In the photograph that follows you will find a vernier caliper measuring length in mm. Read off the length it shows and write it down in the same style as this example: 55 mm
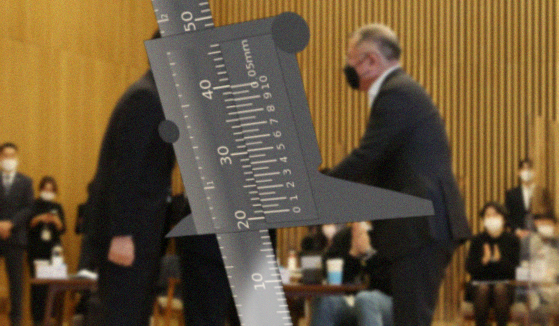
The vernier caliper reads 20.8 mm
